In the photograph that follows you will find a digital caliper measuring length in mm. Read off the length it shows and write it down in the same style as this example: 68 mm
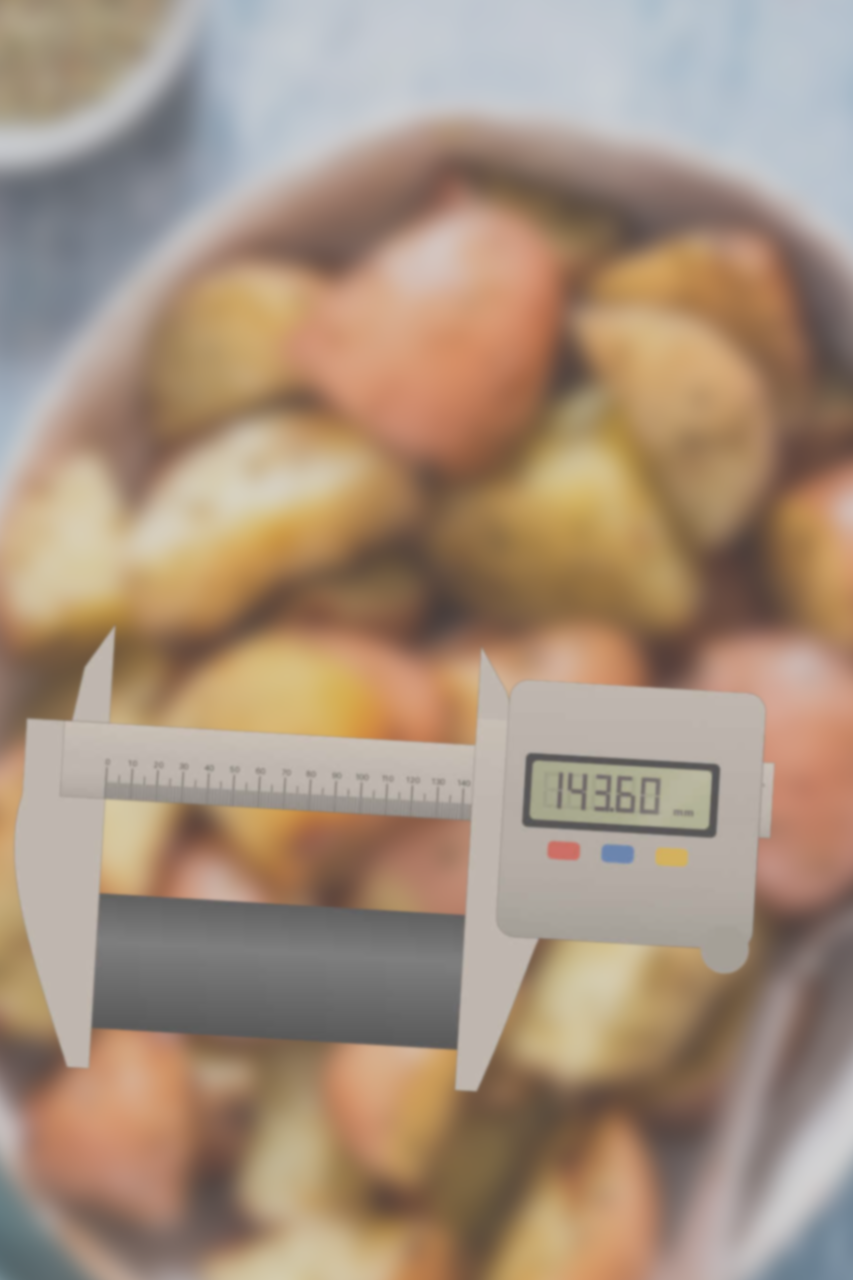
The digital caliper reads 143.60 mm
